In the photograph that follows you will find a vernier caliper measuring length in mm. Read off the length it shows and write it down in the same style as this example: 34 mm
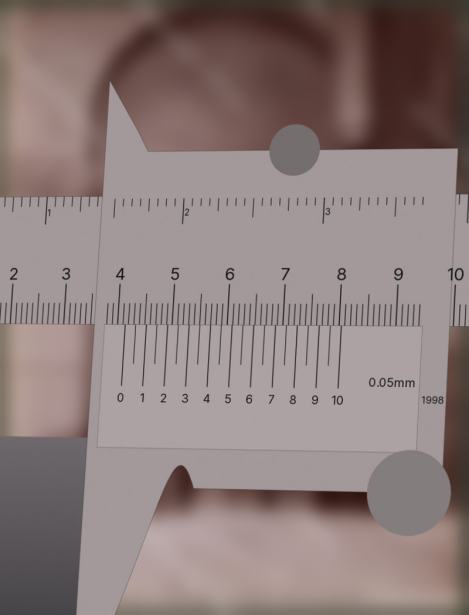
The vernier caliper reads 41.4 mm
